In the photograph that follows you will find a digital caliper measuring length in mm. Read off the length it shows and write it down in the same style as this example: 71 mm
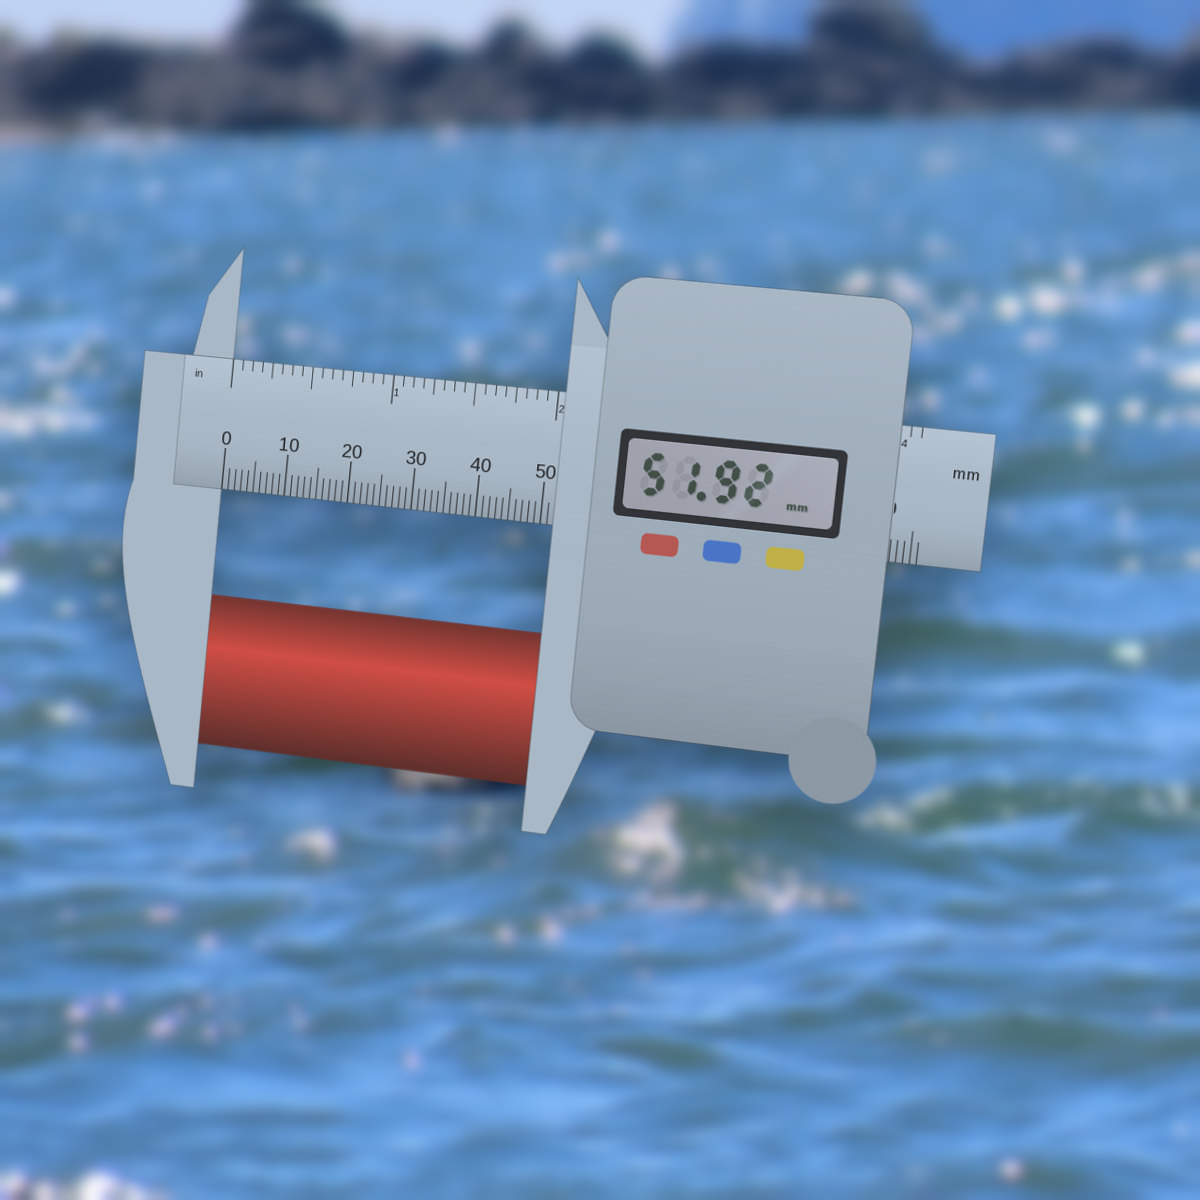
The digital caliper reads 51.92 mm
